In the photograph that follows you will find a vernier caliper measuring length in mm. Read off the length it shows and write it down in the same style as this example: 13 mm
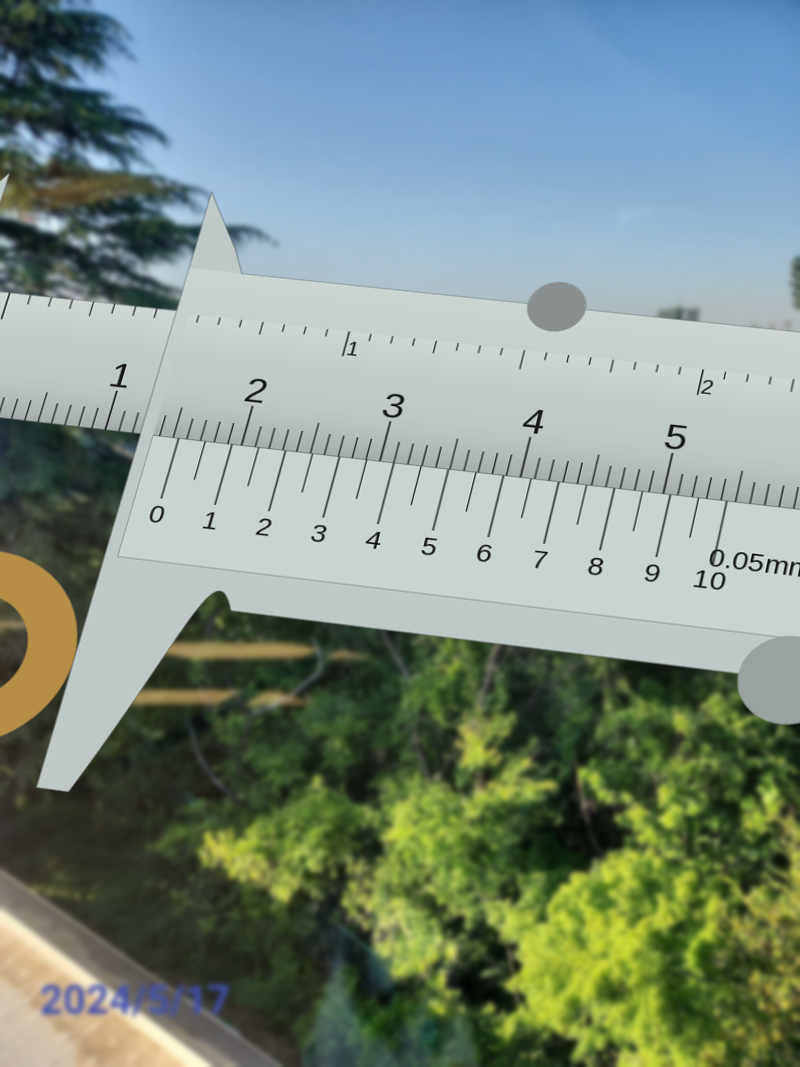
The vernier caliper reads 15.4 mm
